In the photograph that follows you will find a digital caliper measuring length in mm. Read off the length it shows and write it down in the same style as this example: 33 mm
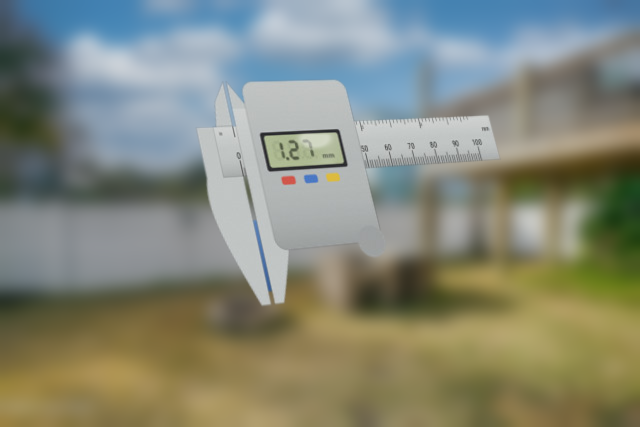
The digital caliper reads 1.27 mm
